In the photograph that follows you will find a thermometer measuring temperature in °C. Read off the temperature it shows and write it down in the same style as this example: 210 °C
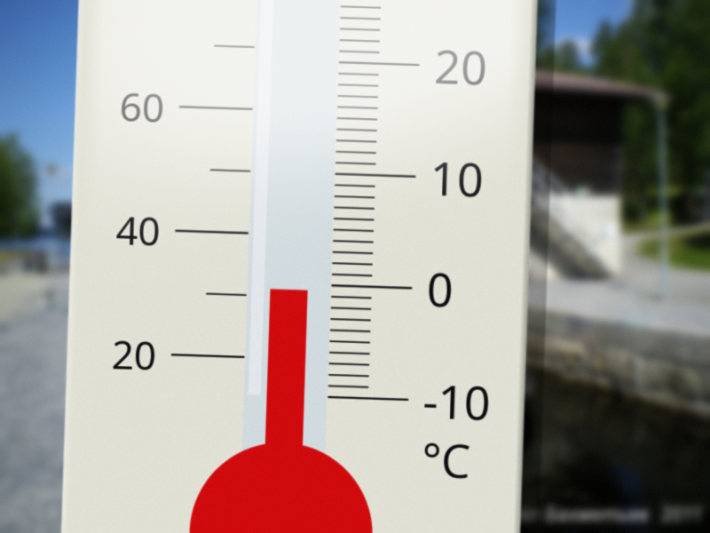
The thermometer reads -0.5 °C
